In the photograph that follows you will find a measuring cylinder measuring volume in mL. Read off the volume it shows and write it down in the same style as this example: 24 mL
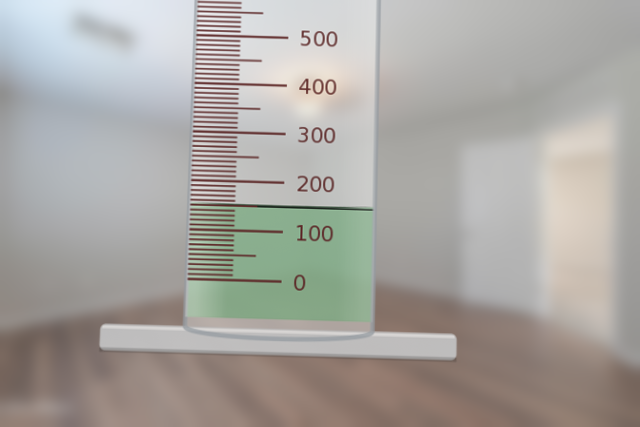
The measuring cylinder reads 150 mL
